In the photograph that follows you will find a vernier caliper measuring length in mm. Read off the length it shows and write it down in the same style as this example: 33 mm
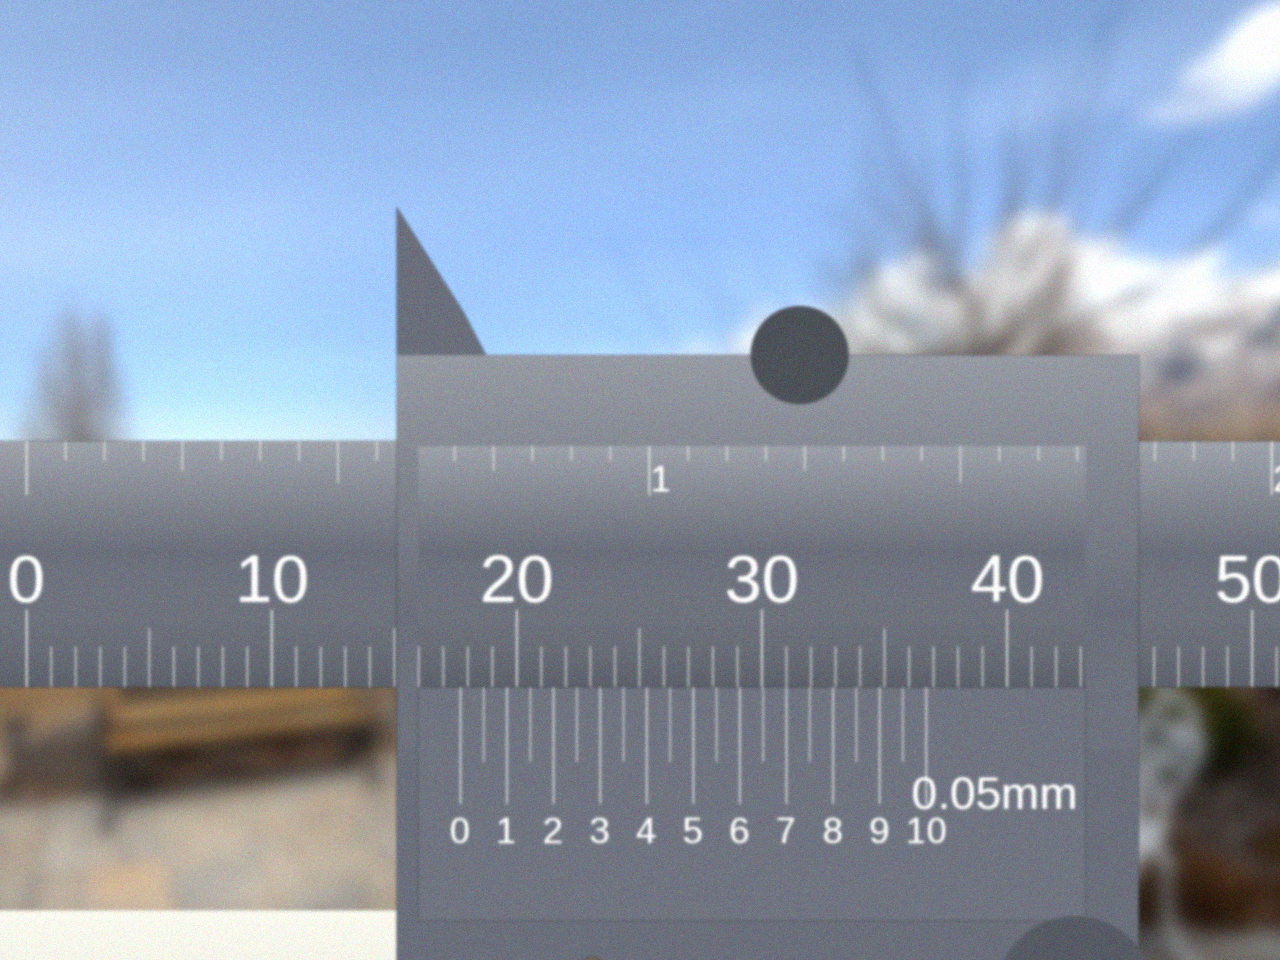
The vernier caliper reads 17.7 mm
